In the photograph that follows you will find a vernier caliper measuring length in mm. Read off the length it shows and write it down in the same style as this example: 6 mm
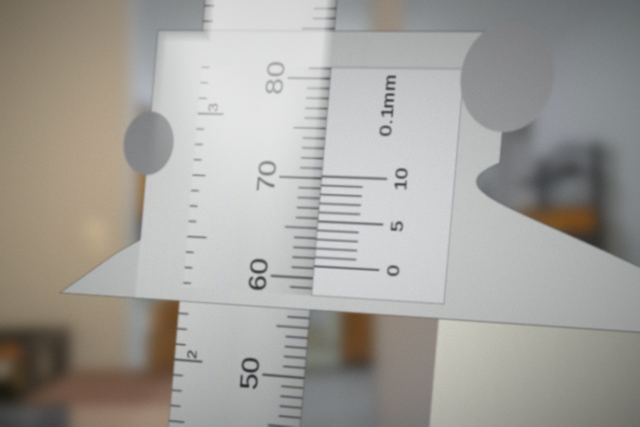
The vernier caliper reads 61.2 mm
